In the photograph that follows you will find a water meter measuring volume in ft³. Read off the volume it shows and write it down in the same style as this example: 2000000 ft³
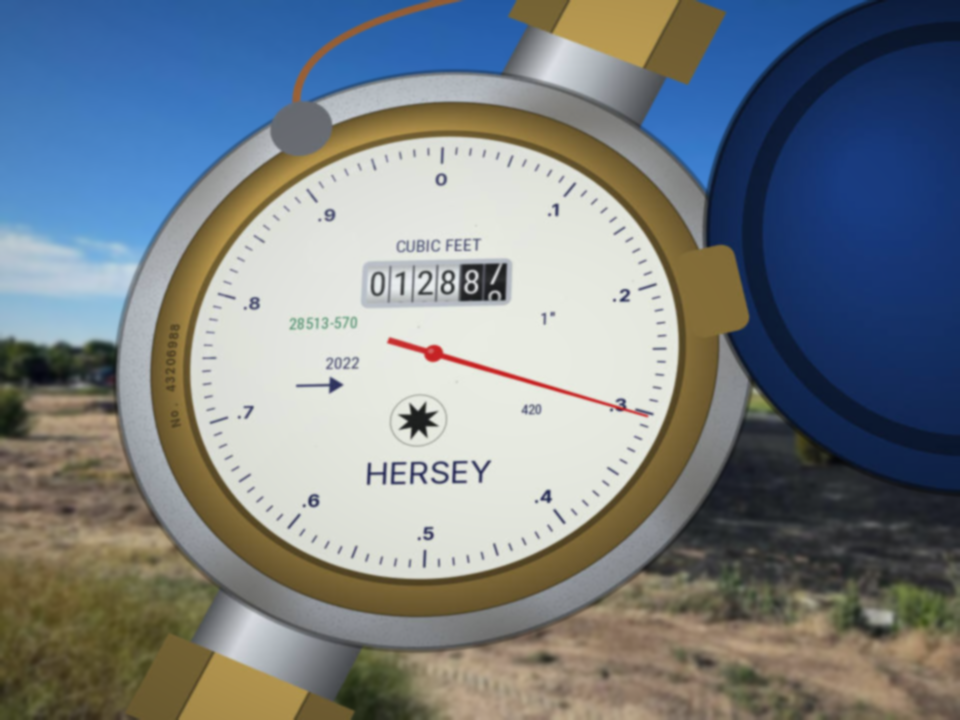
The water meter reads 12887.30 ft³
